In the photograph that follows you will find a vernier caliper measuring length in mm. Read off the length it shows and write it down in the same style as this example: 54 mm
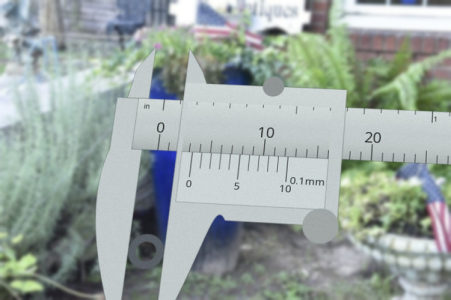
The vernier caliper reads 3.3 mm
